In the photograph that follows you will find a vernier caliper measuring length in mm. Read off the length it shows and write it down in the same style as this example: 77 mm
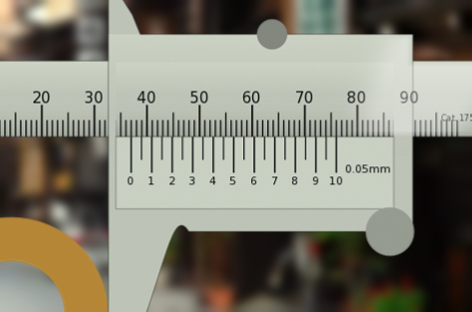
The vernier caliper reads 37.0 mm
